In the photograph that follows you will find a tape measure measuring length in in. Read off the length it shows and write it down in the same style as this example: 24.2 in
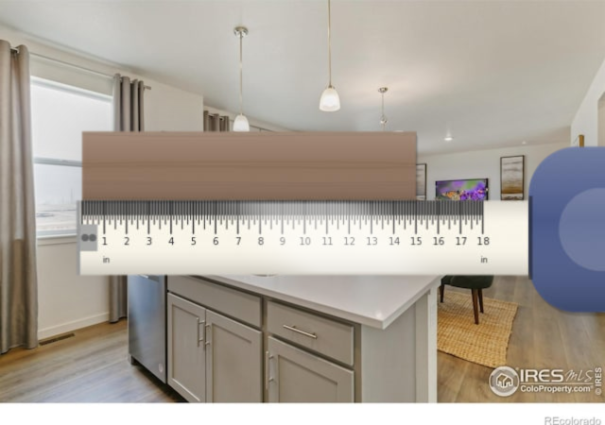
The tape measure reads 15 in
